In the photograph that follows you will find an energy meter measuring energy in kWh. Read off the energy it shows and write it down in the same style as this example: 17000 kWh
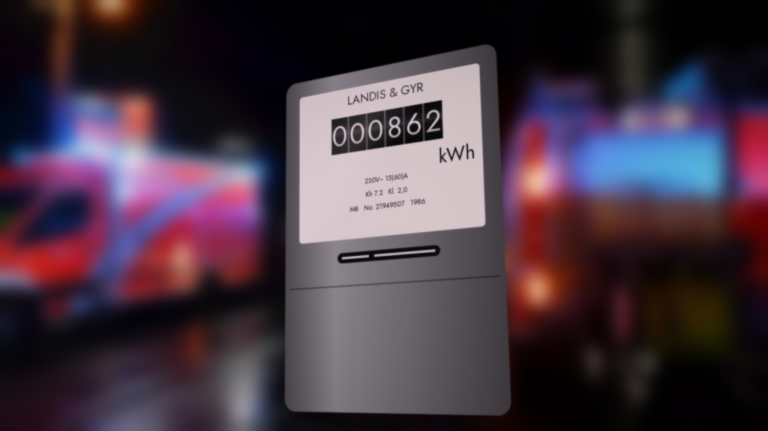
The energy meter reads 862 kWh
